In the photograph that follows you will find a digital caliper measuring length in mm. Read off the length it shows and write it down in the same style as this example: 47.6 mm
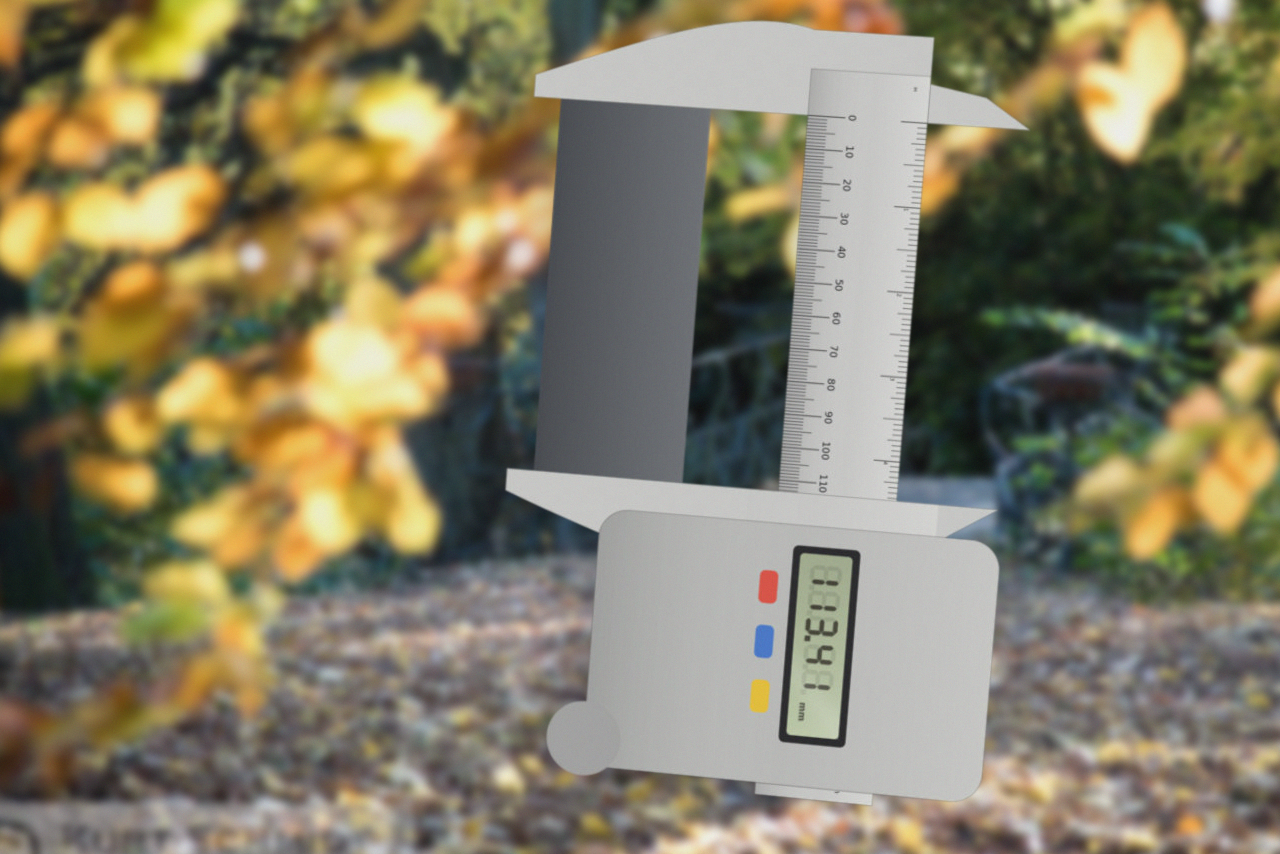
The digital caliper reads 113.41 mm
